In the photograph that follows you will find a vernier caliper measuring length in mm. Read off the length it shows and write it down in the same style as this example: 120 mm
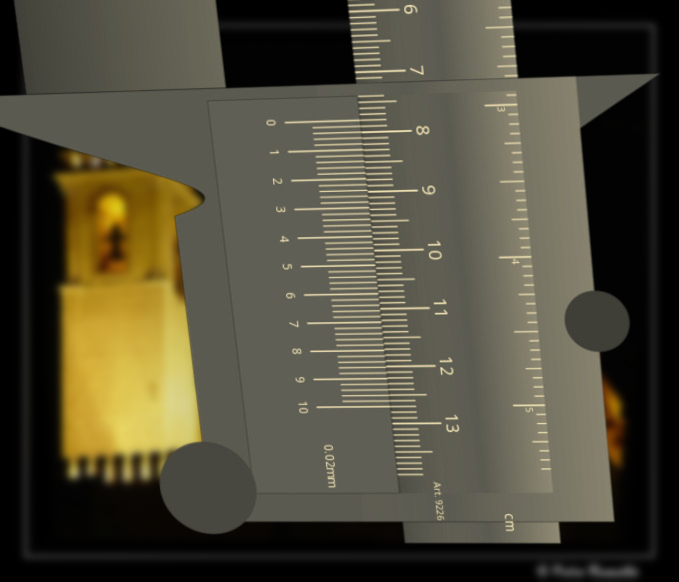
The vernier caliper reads 78.0 mm
